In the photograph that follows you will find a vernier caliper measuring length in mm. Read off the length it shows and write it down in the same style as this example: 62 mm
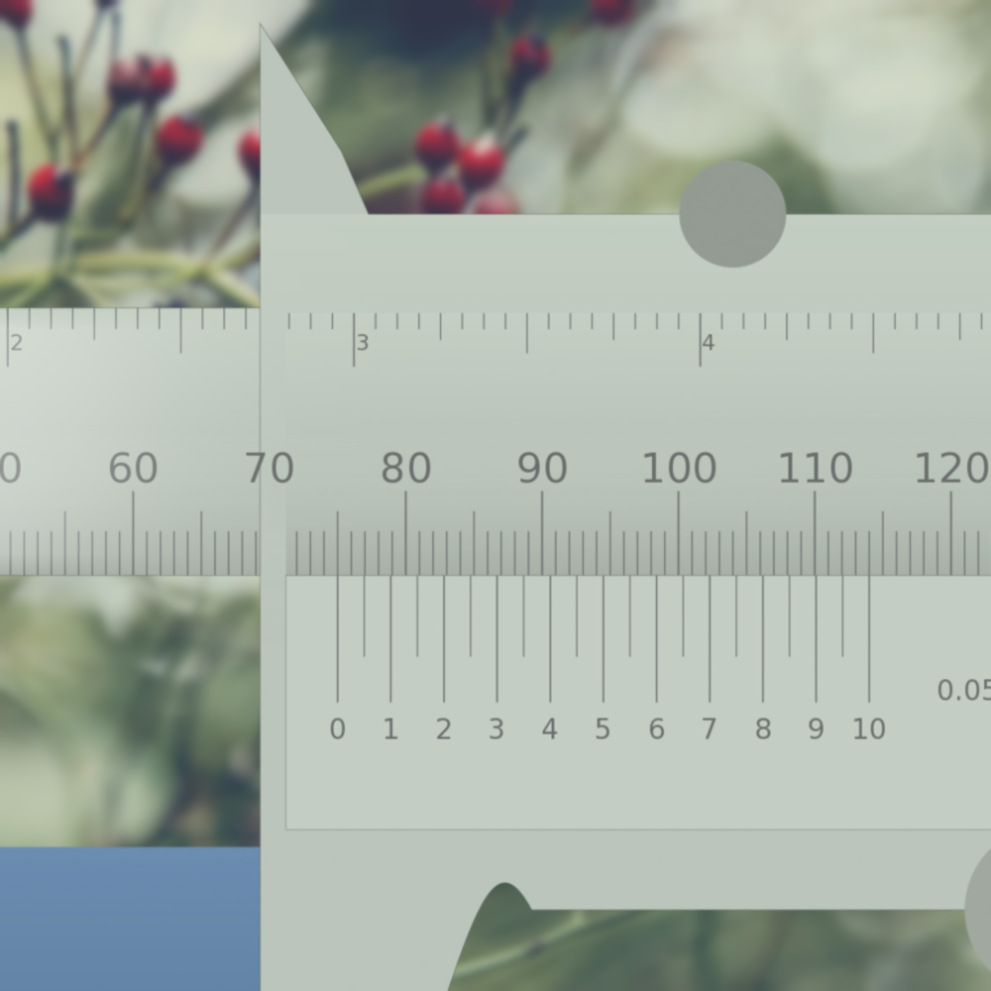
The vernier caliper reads 75.0 mm
